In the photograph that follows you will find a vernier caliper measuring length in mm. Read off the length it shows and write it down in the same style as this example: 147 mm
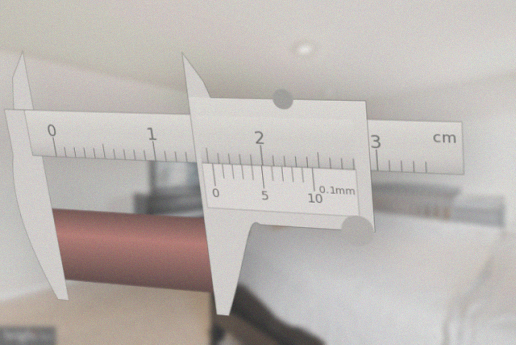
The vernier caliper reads 15.4 mm
